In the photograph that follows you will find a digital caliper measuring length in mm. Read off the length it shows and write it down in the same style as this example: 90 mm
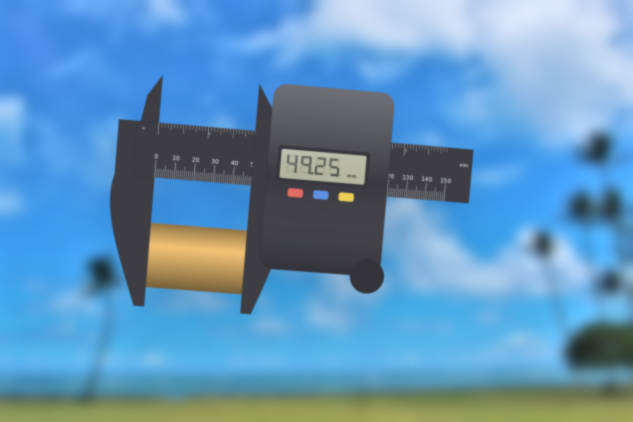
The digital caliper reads 49.25 mm
